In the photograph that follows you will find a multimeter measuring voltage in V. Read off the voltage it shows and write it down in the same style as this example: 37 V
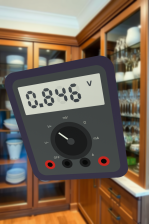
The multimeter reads 0.846 V
